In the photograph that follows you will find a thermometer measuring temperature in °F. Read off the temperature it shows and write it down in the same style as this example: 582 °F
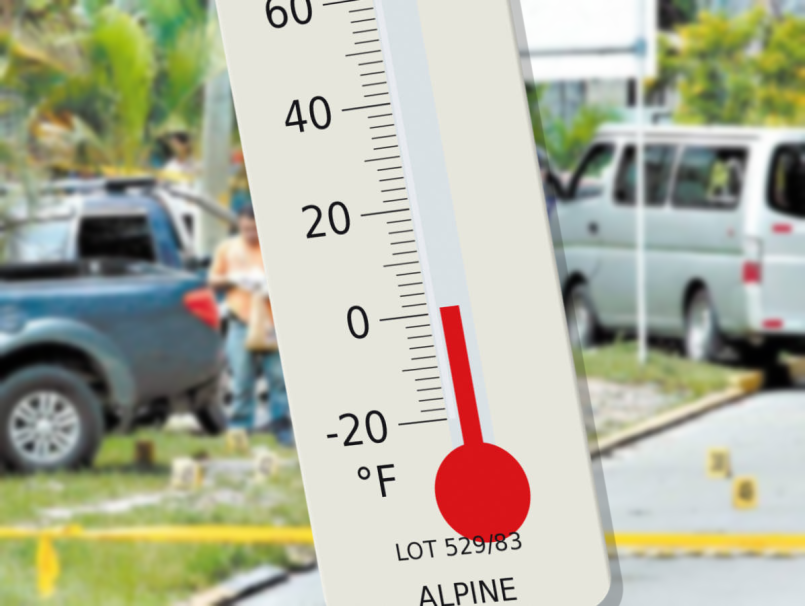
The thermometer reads 1 °F
